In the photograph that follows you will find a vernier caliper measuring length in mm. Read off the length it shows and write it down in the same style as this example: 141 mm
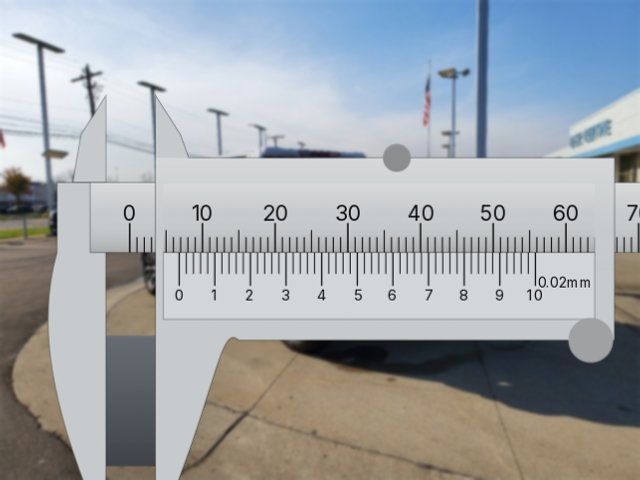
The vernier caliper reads 6.8 mm
